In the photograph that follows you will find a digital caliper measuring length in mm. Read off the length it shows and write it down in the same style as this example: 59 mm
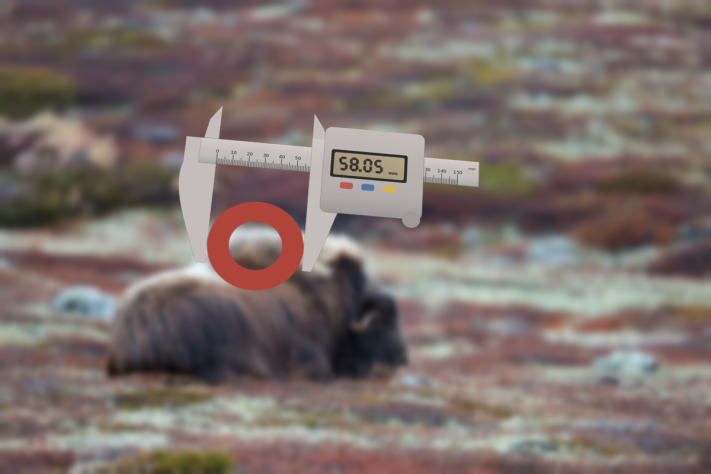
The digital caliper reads 58.05 mm
